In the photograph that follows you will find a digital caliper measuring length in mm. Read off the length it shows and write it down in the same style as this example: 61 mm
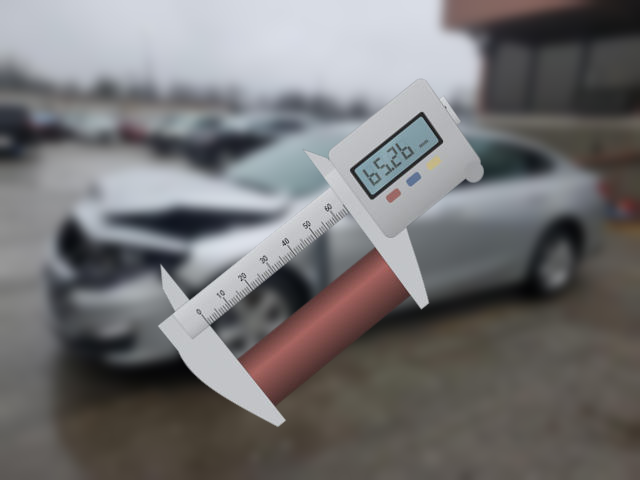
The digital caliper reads 65.26 mm
